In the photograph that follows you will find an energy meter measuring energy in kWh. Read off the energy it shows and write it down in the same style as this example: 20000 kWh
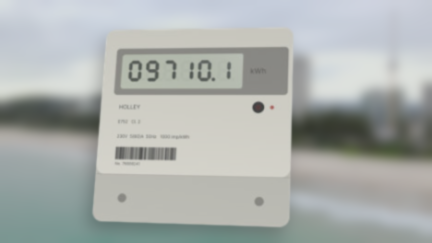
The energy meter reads 9710.1 kWh
